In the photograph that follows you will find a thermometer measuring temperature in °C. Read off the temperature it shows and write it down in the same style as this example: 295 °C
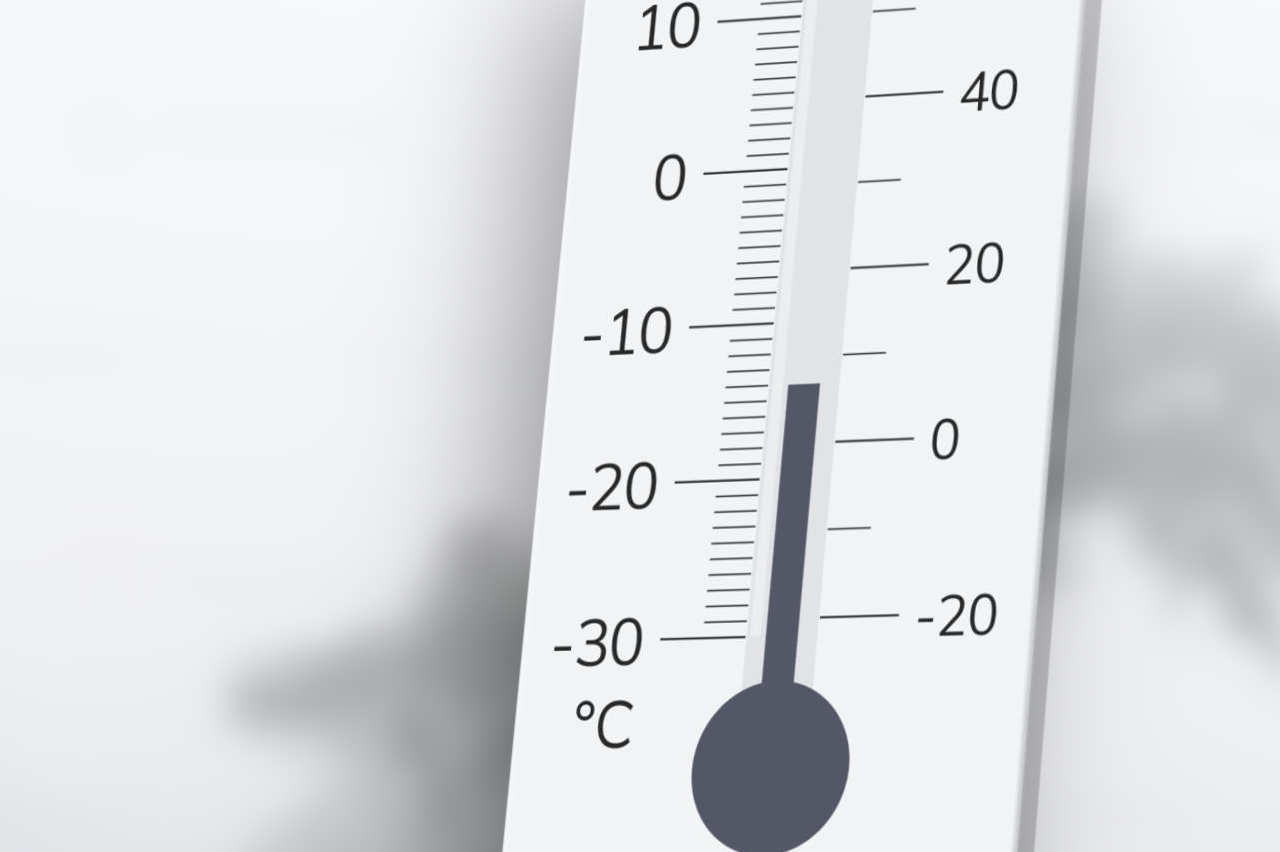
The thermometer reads -14 °C
